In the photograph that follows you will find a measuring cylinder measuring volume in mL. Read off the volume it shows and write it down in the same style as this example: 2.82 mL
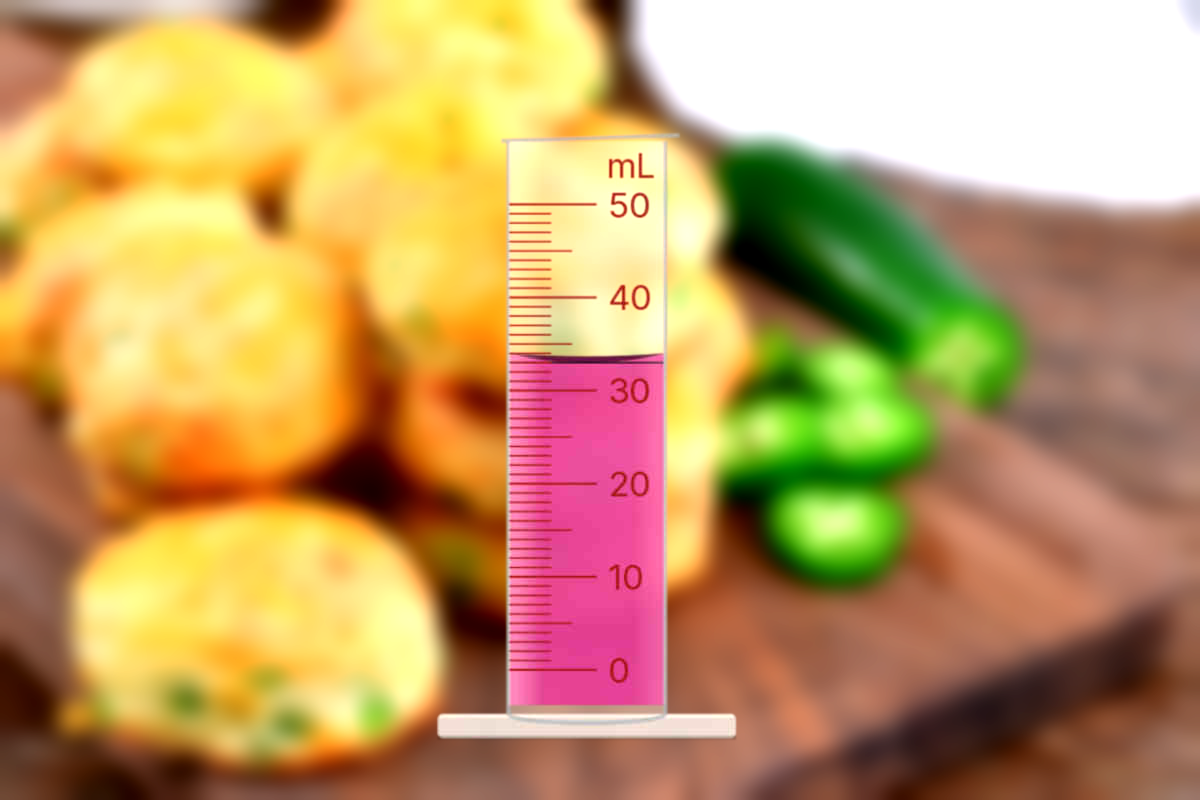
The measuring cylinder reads 33 mL
